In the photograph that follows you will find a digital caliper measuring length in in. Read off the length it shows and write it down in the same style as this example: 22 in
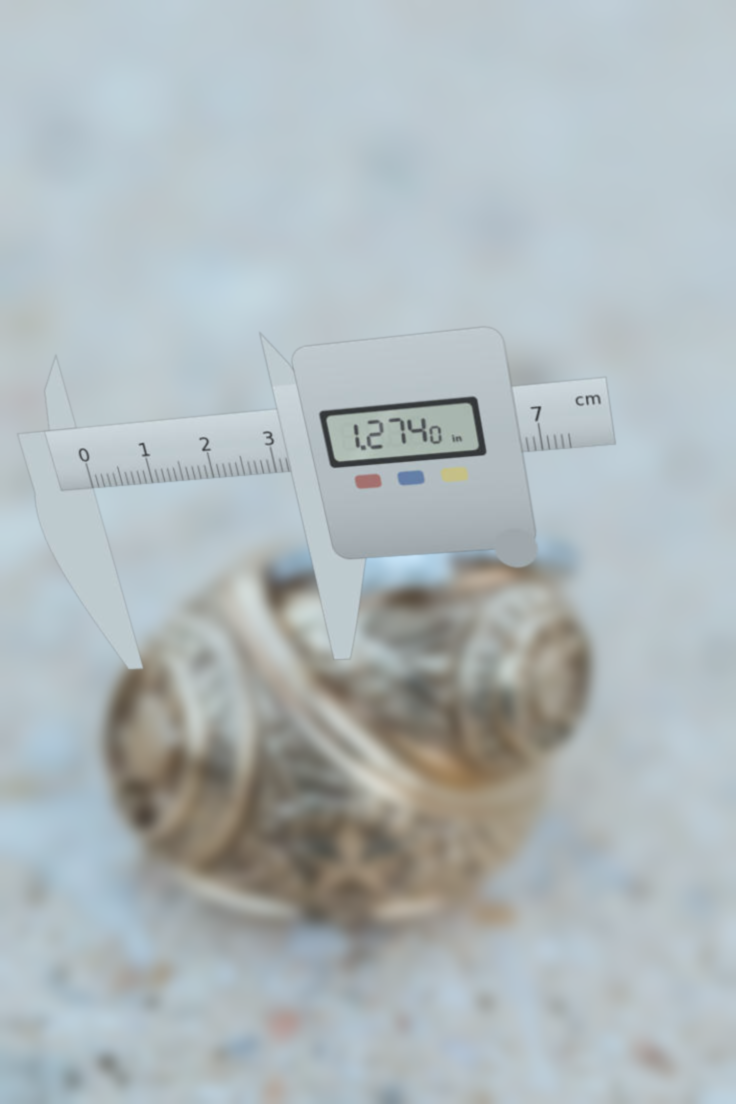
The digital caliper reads 1.2740 in
